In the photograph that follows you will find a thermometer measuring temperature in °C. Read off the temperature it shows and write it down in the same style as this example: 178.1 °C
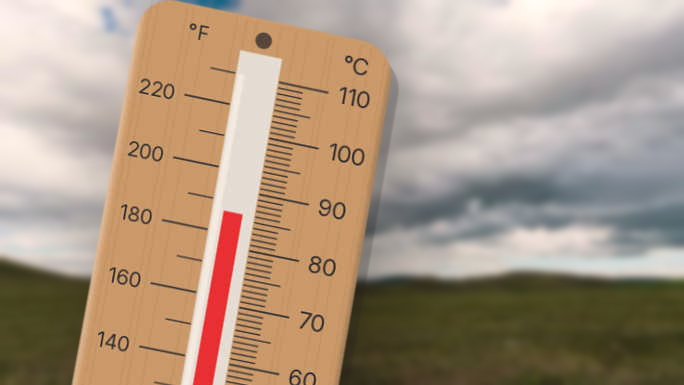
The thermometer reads 86 °C
